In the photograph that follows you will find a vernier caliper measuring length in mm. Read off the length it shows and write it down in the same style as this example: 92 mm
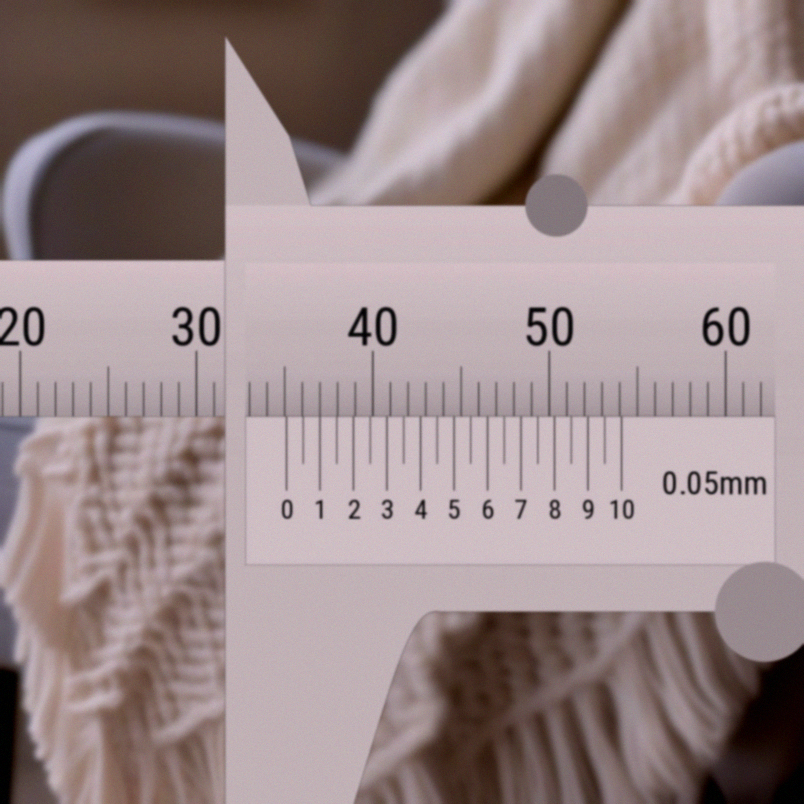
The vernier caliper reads 35.1 mm
